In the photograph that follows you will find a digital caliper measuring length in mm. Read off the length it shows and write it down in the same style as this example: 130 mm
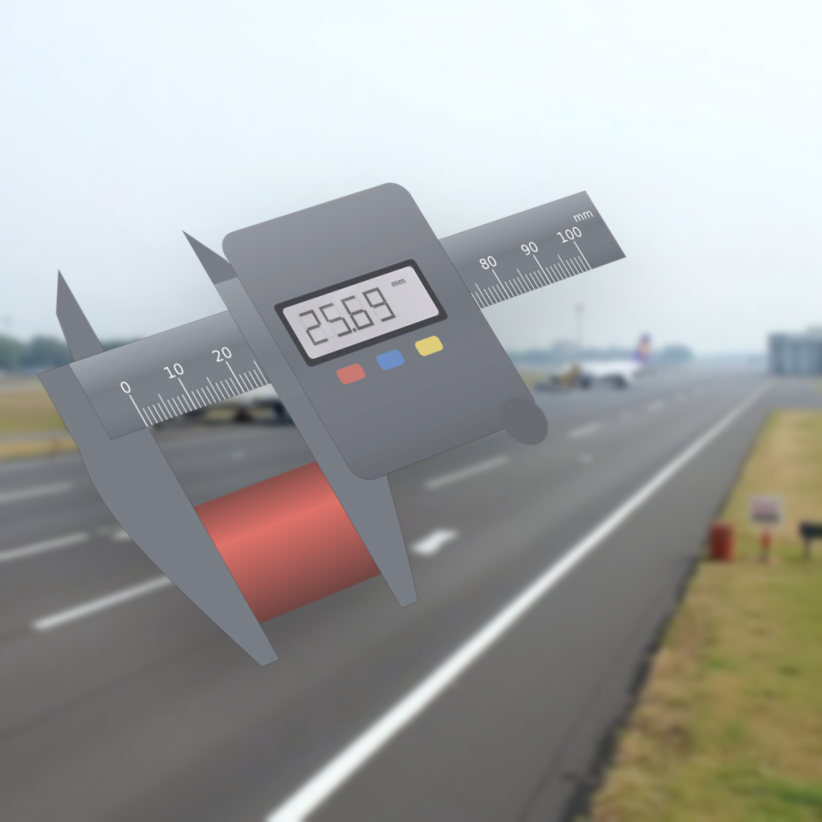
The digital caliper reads 25.69 mm
